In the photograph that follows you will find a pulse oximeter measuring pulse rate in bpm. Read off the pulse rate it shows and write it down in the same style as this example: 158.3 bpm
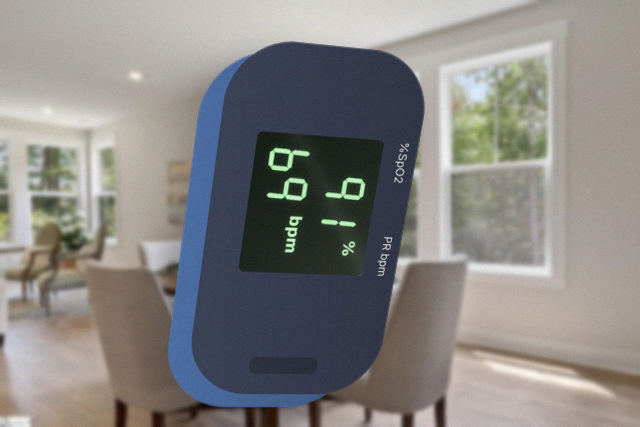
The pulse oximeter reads 69 bpm
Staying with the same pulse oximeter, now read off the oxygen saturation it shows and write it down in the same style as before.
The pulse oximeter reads 91 %
